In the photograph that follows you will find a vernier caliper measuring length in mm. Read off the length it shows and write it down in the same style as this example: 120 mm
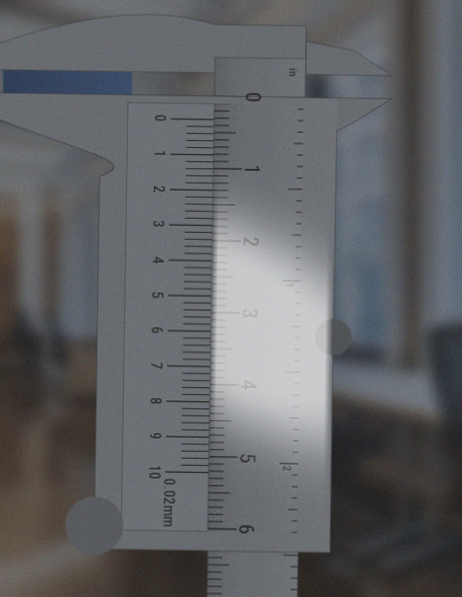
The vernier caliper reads 3.2 mm
